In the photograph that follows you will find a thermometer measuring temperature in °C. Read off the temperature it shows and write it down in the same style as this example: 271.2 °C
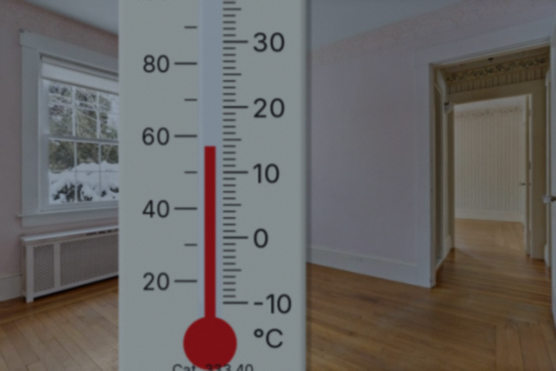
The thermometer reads 14 °C
